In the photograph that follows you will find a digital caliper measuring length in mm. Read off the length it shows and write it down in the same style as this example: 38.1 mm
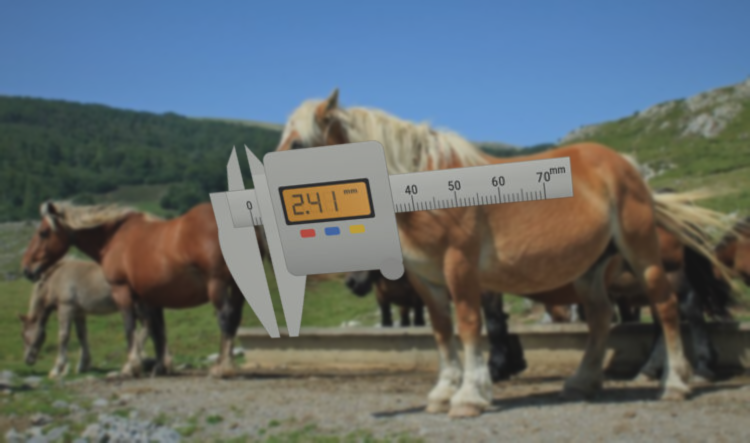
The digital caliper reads 2.41 mm
